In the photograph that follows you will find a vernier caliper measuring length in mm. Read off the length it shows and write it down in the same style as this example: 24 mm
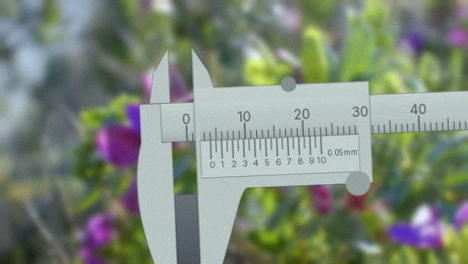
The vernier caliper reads 4.0 mm
